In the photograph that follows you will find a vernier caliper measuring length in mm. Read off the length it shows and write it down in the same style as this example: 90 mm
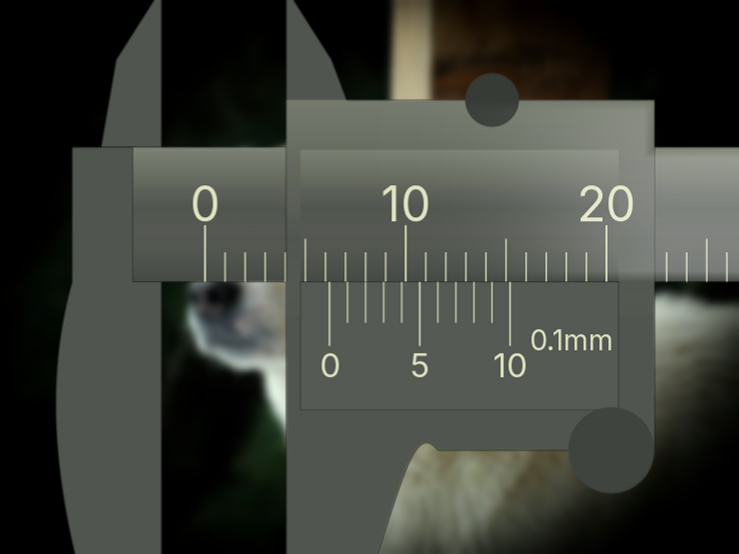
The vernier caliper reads 6.2 mm
